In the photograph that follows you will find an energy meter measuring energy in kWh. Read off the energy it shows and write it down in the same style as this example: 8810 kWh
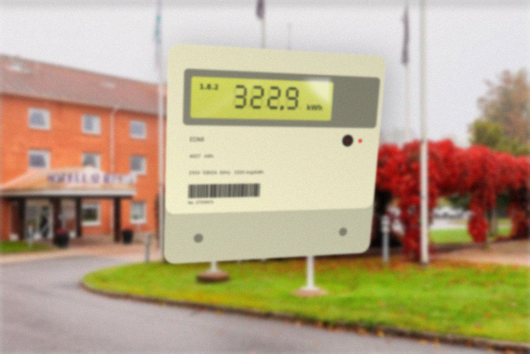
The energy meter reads 322.9 kWh
